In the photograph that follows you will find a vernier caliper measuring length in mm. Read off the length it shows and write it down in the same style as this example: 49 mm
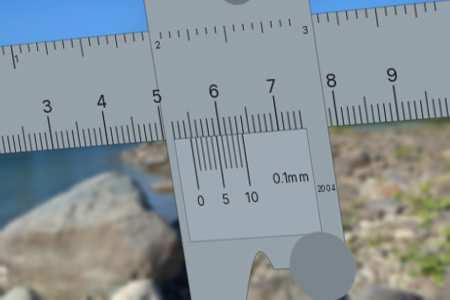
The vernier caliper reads 54.8 mm
